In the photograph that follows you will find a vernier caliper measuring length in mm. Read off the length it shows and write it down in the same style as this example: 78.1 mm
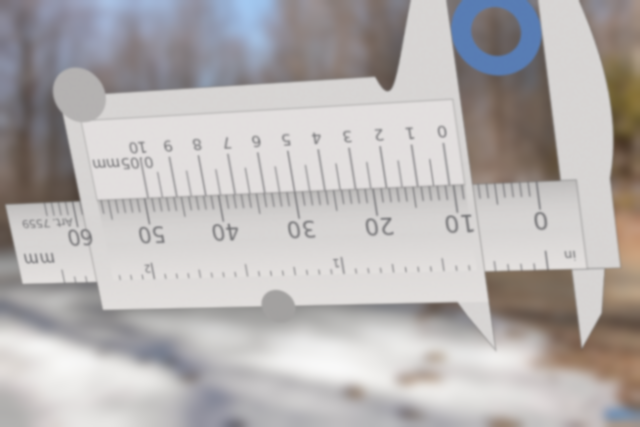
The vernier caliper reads 10.5 mm
